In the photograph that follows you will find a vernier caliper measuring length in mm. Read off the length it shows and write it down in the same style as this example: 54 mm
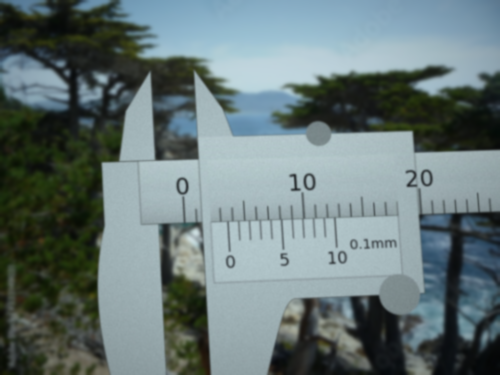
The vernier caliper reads 3.6 mm
